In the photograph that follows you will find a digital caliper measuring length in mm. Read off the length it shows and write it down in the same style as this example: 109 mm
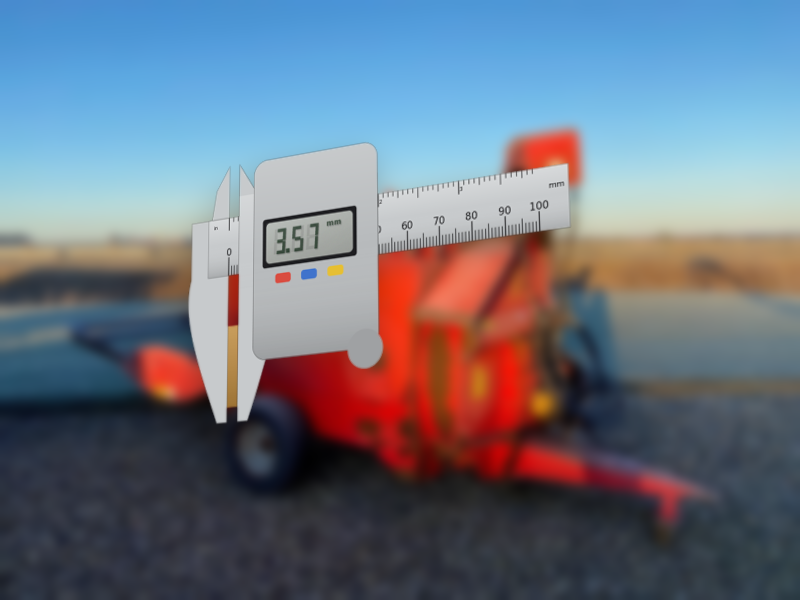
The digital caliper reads 3.57 mm
